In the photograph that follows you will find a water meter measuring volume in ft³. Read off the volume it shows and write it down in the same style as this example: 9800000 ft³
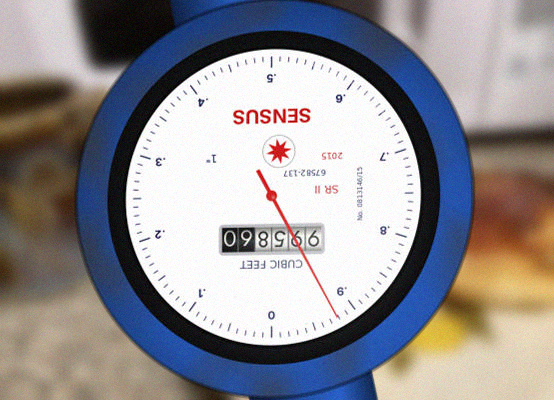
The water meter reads 995859.92 ft³
